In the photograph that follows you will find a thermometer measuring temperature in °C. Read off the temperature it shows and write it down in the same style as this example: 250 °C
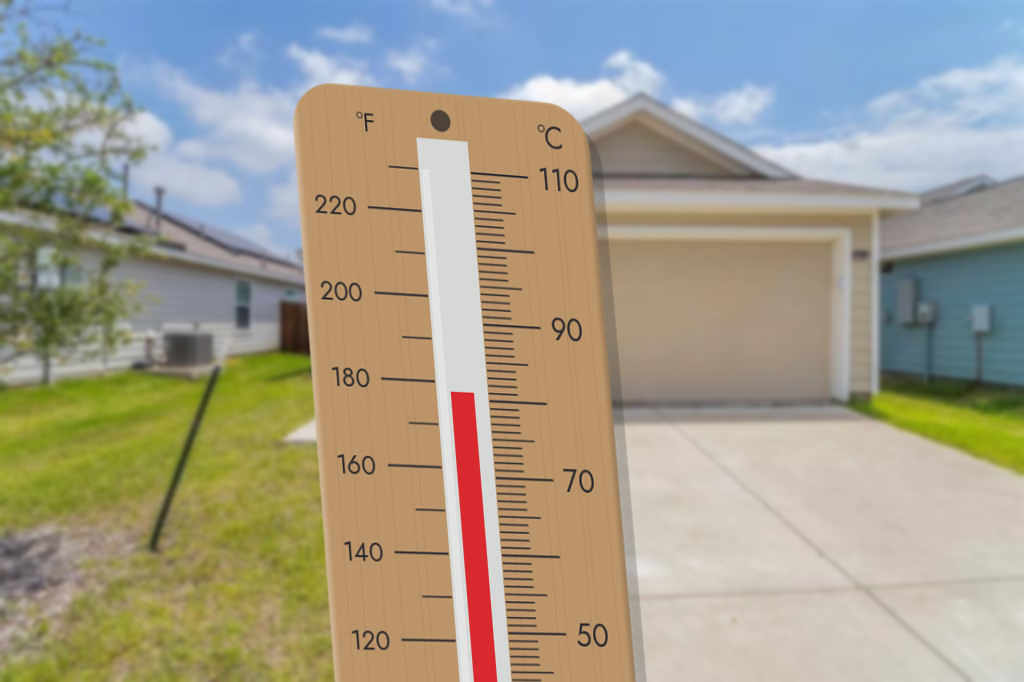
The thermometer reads 81 °C
